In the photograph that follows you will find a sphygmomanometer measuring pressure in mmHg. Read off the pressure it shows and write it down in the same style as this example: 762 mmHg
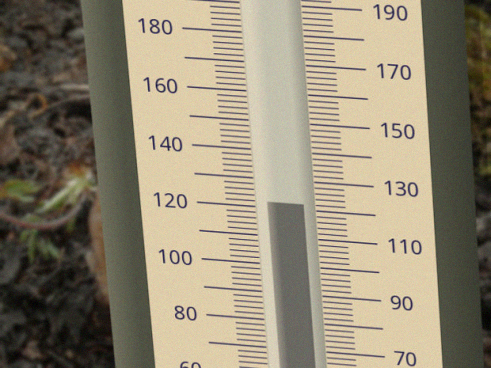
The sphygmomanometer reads 122 mmHg
